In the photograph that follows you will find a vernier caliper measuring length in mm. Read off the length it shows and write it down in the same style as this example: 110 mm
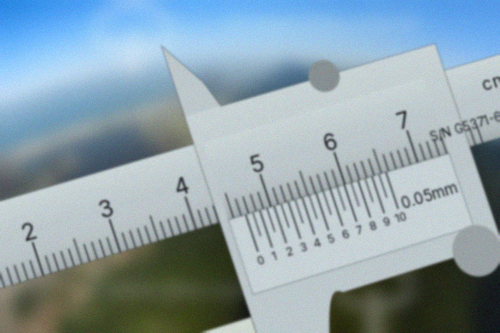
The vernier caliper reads 46.6 mm
